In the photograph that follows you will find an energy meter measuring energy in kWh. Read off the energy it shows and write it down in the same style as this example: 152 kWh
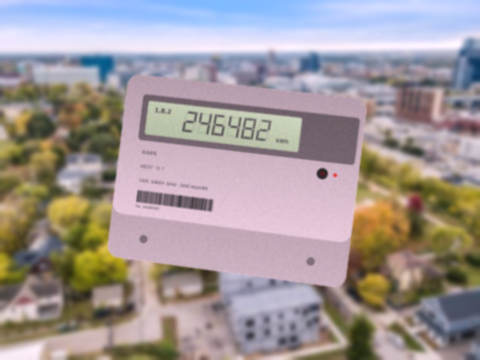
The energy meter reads 246482 kWh
